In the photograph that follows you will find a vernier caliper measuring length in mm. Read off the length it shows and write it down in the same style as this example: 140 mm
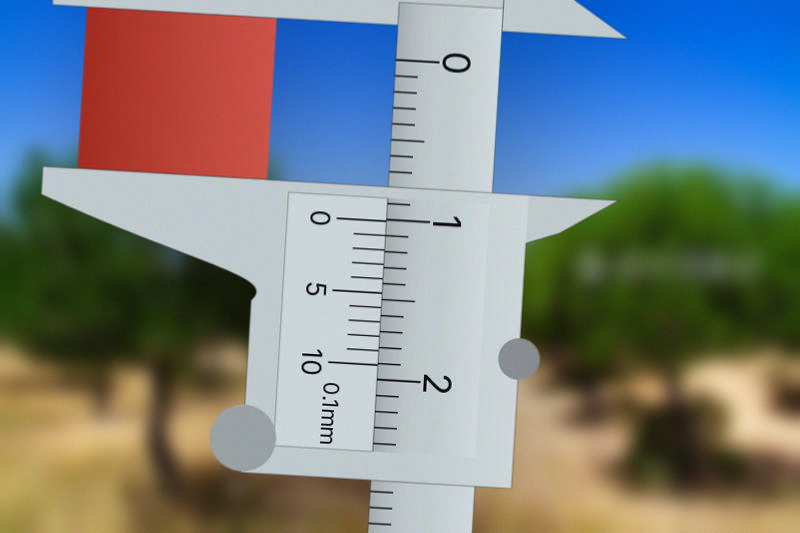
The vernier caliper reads 10.1 mm
